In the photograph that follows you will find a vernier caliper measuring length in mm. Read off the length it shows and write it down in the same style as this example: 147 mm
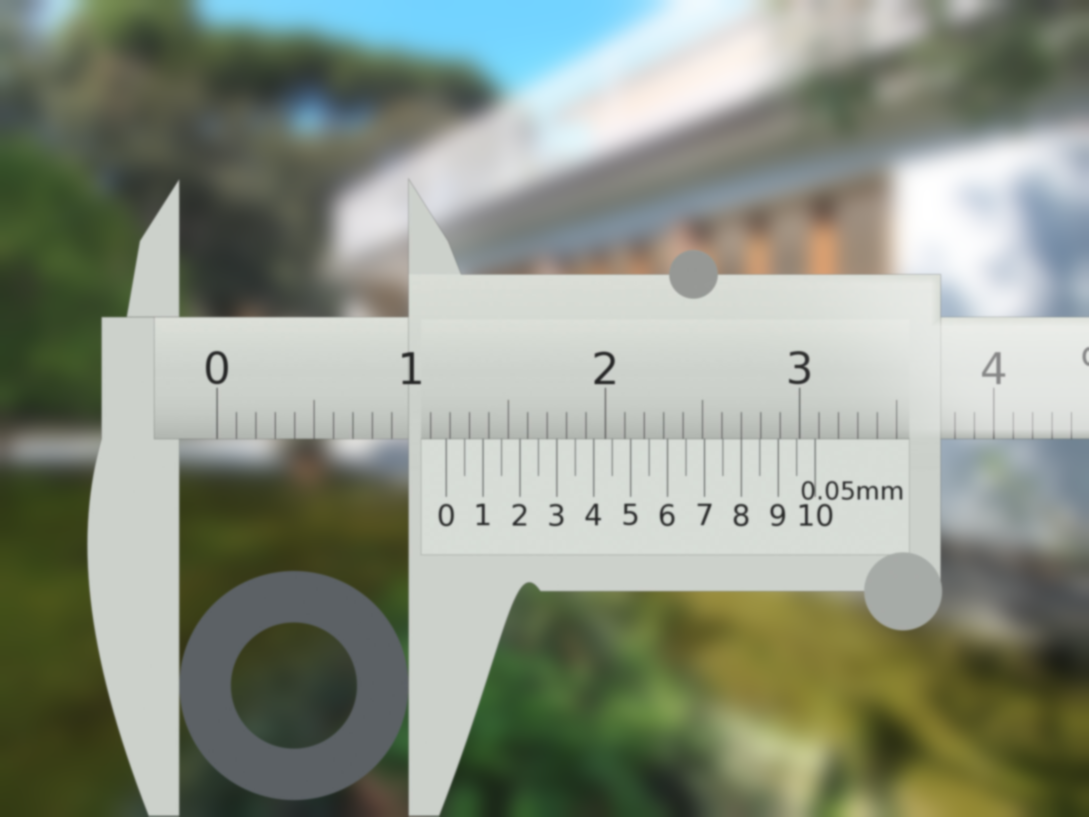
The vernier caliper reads 11.8 mm
